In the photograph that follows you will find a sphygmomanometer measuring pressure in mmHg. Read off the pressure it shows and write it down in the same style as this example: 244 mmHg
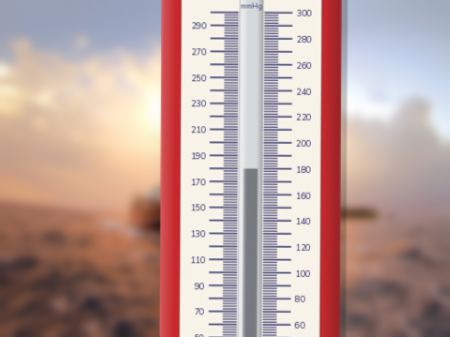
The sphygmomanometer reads 180 mmHg
